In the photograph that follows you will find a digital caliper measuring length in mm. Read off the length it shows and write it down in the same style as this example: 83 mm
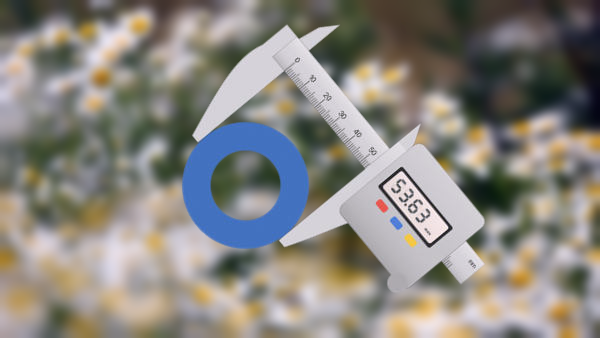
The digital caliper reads 53.63 mm
